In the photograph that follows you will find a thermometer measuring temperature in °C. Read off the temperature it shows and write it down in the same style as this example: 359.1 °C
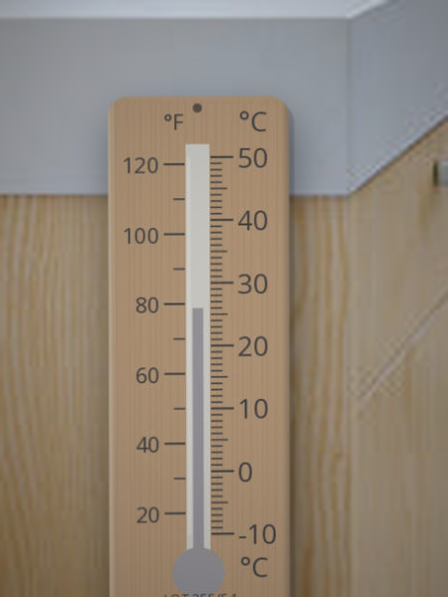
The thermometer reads 26 °C
